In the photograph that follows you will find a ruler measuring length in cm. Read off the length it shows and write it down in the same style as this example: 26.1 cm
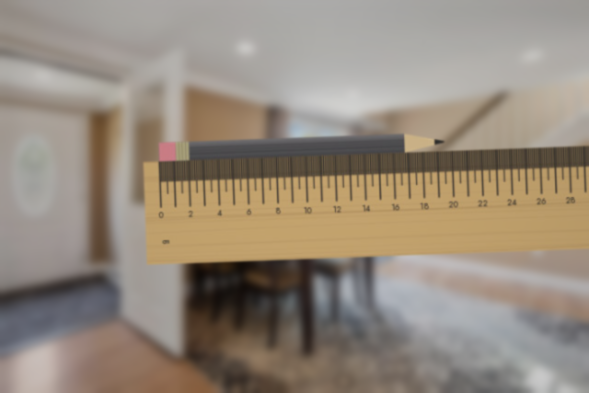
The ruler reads 19.5 cm
